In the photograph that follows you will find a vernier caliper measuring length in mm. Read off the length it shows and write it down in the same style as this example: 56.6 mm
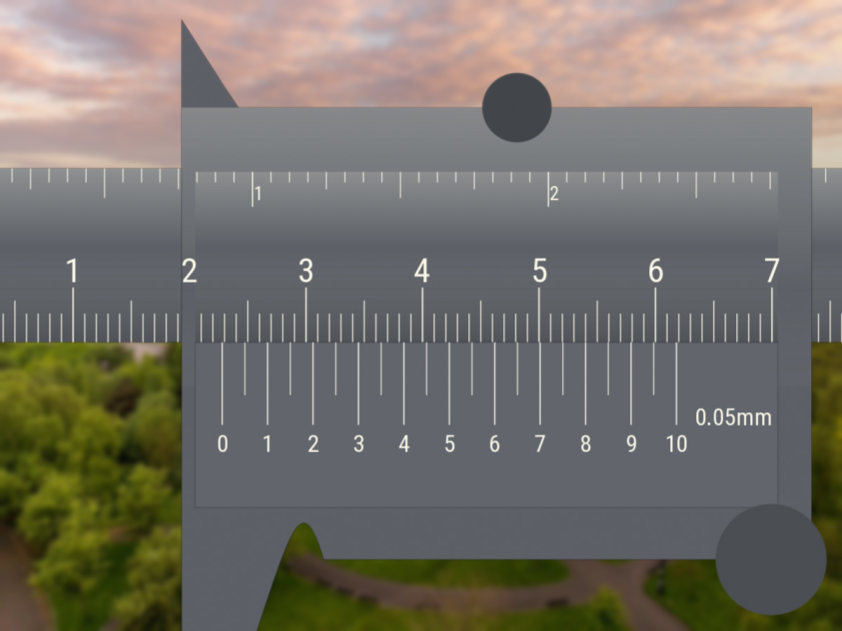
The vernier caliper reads 22.8 mm
